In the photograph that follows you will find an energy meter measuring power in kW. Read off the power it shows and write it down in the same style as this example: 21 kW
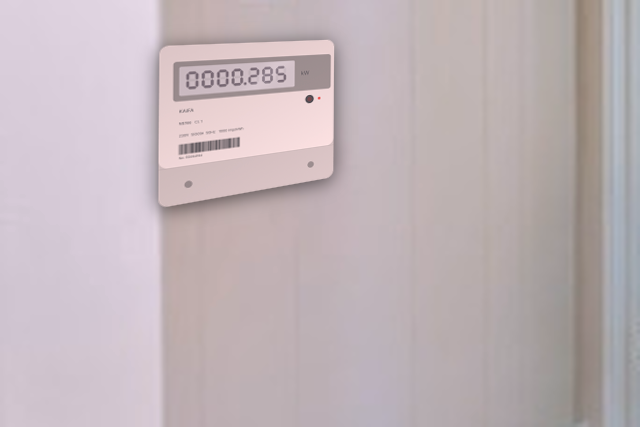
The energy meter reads 0.285 kW
